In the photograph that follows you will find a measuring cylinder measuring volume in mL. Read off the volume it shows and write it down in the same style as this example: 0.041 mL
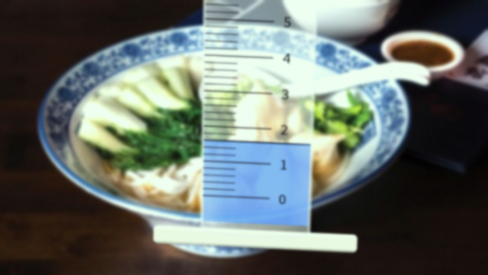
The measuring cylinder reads 1.6 mL
